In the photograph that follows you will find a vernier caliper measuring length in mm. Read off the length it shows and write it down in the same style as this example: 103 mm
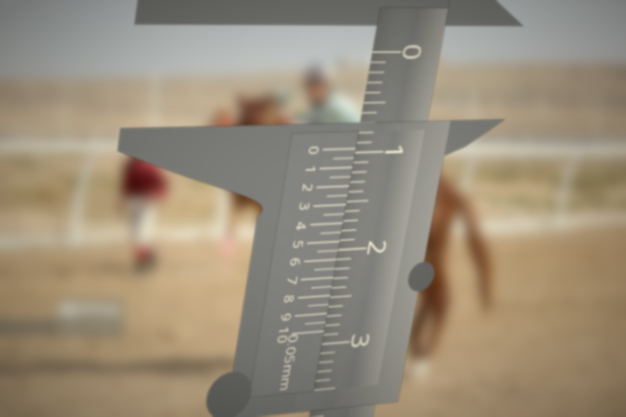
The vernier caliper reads 9.6 mm
